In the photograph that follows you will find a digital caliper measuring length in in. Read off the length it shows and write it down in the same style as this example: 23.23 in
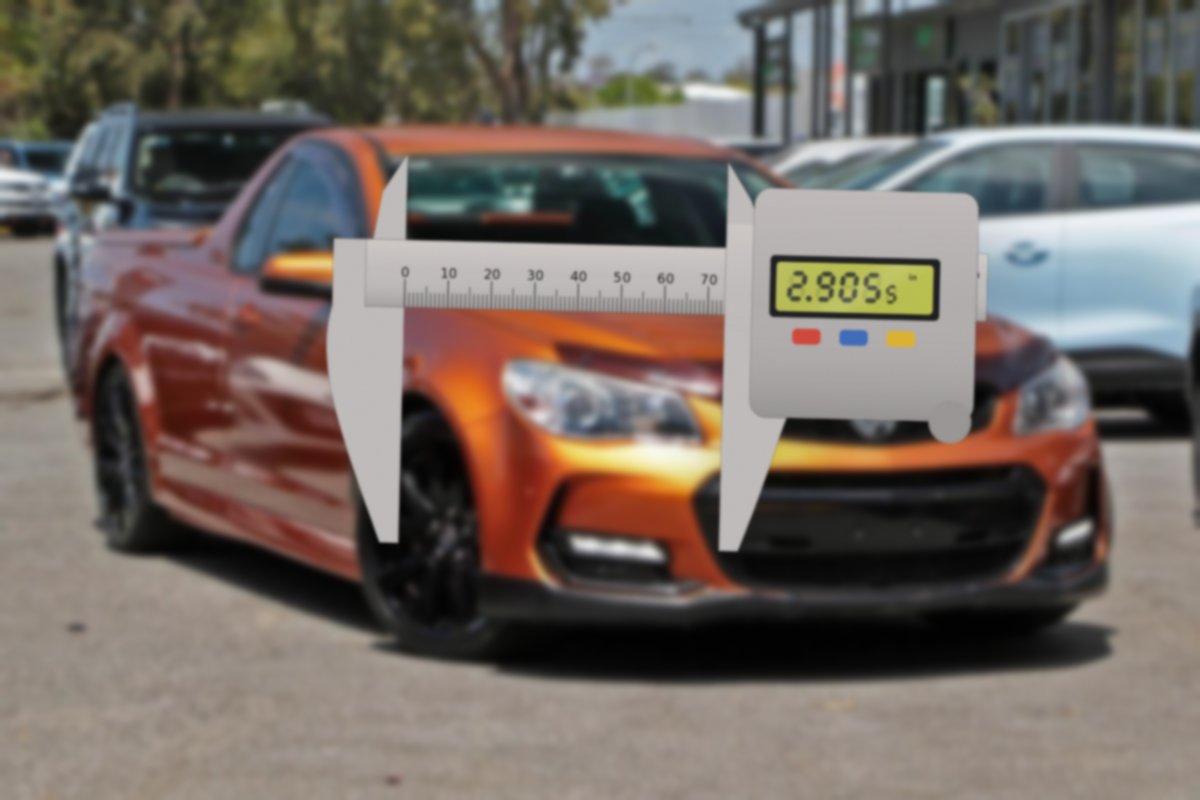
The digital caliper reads 2.9055 in
